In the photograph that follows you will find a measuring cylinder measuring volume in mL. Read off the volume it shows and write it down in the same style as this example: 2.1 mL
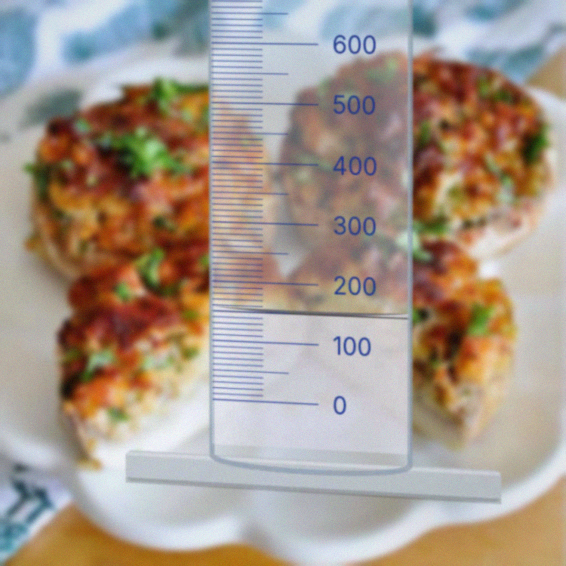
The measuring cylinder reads 150 mL
